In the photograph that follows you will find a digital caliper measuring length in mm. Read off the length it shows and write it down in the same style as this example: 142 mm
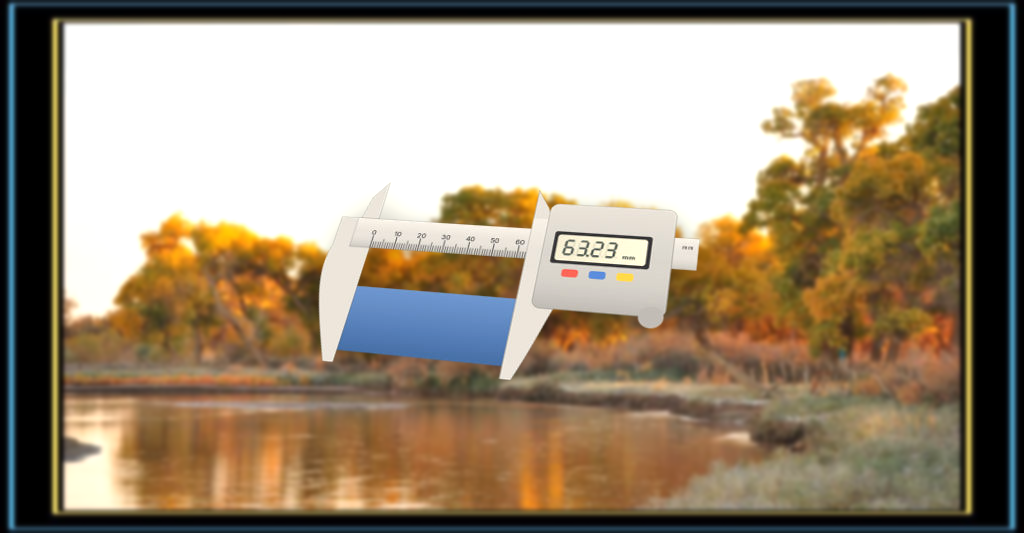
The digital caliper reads 63.23 mm
